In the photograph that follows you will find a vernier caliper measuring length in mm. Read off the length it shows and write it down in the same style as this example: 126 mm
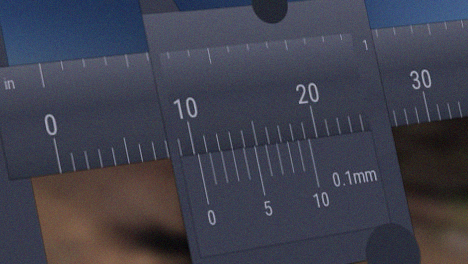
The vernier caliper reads 10.3 mm
